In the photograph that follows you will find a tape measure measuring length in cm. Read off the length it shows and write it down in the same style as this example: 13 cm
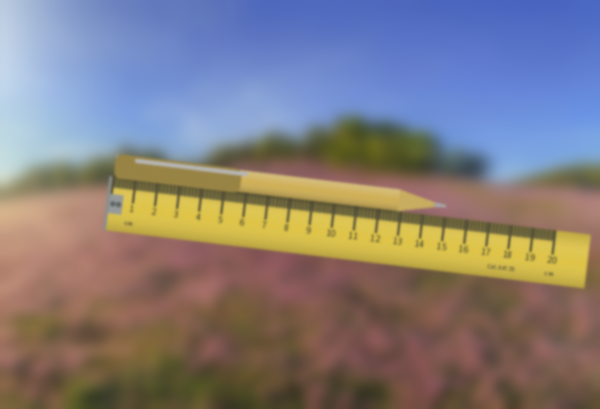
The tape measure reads 15 cm
